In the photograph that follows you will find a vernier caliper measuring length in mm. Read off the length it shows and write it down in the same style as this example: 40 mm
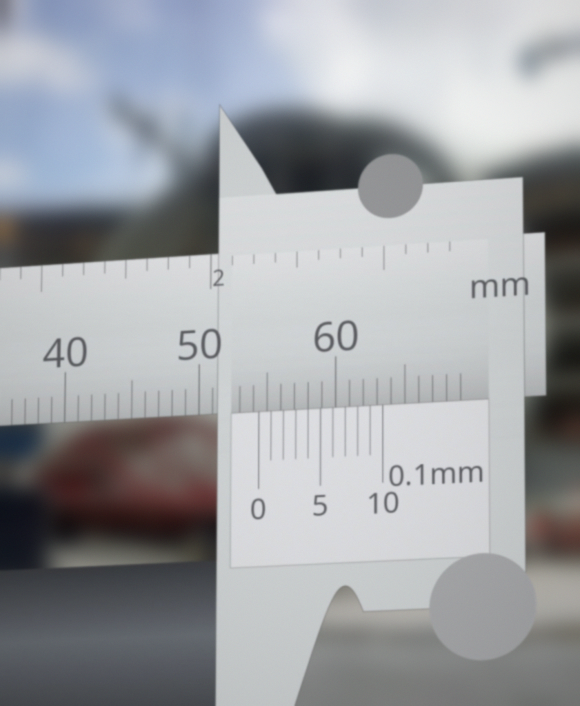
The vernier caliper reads 54.4 mm
